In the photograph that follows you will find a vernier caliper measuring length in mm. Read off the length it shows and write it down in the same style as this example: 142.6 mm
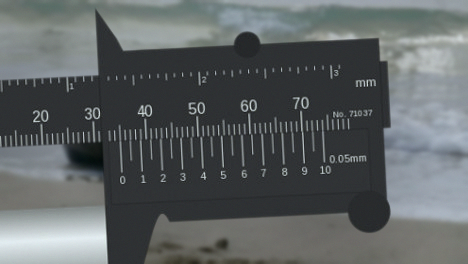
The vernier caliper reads 35.0 mm
